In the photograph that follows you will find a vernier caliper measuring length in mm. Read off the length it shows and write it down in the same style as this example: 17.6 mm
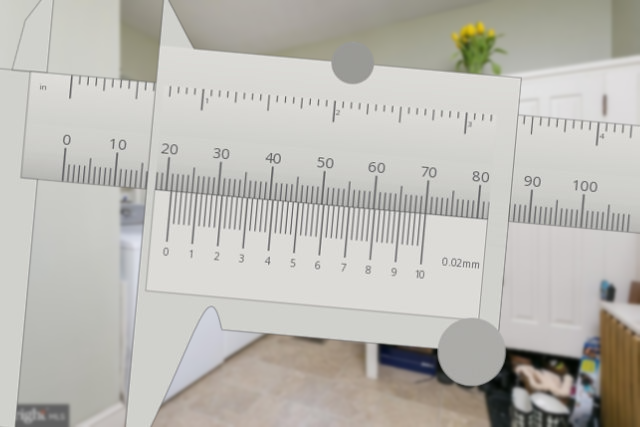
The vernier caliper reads 21.0 mm
